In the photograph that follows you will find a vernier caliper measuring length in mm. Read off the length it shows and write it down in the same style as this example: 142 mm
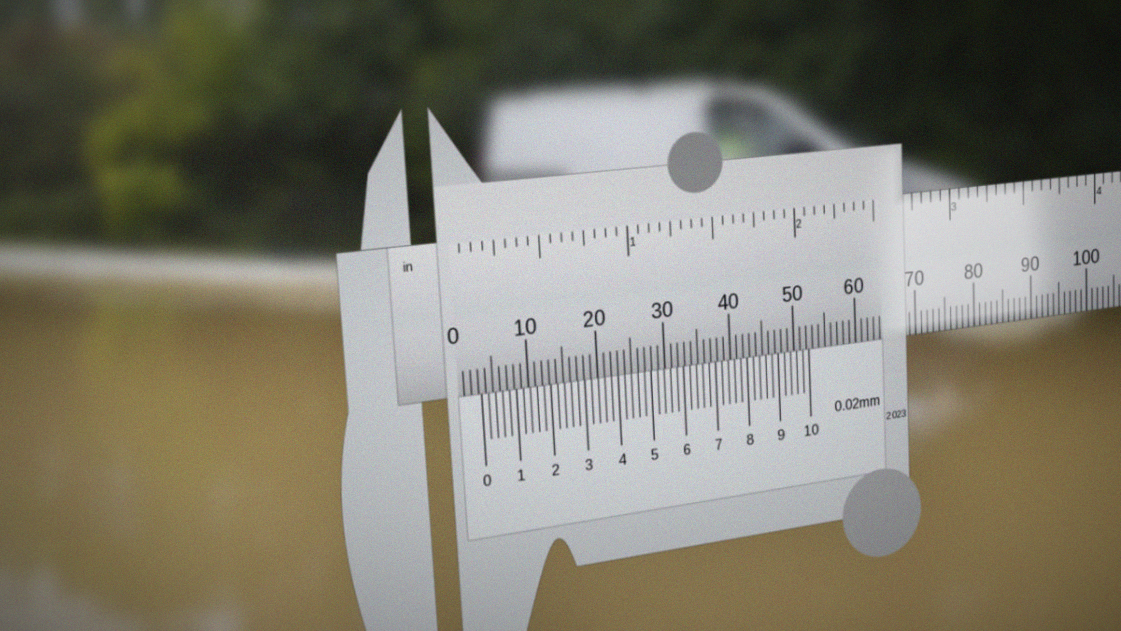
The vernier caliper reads 3.4 mm
